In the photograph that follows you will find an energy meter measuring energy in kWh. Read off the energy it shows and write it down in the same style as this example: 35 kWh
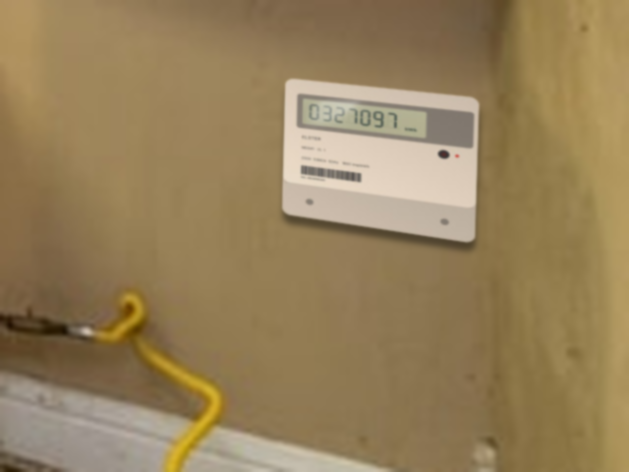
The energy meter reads 327097 kWh
